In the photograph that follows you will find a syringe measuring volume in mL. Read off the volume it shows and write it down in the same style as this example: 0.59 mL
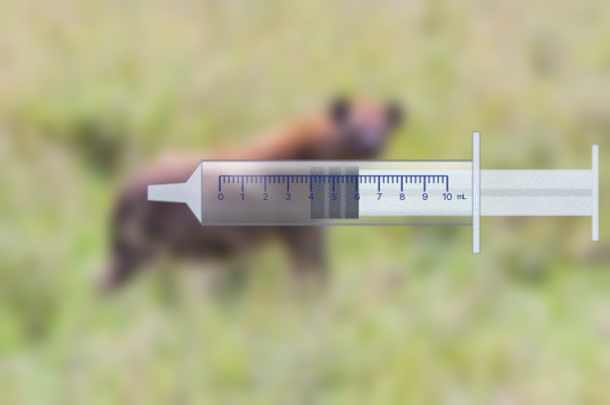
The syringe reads 4 mL
